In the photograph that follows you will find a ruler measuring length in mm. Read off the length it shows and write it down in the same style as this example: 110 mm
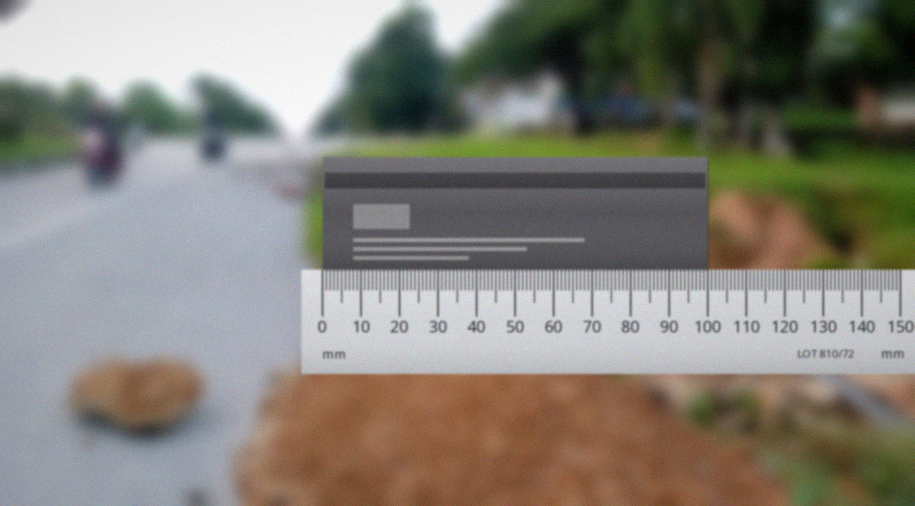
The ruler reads 100 mm
